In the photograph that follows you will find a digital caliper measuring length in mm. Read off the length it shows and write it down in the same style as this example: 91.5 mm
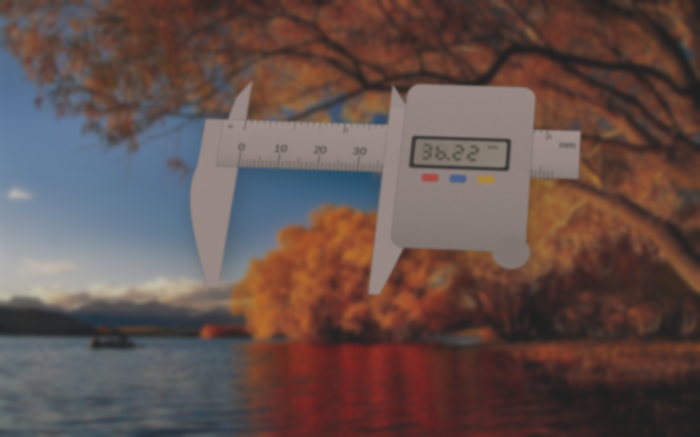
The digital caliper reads 36.22 mm
